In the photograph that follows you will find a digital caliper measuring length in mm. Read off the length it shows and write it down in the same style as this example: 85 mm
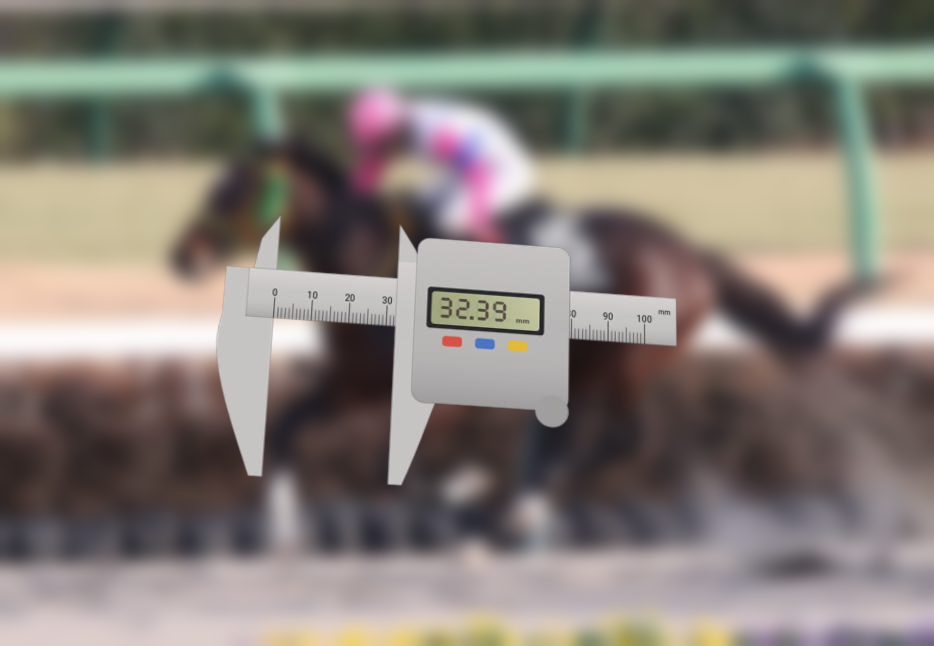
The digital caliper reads 32.39 mm
